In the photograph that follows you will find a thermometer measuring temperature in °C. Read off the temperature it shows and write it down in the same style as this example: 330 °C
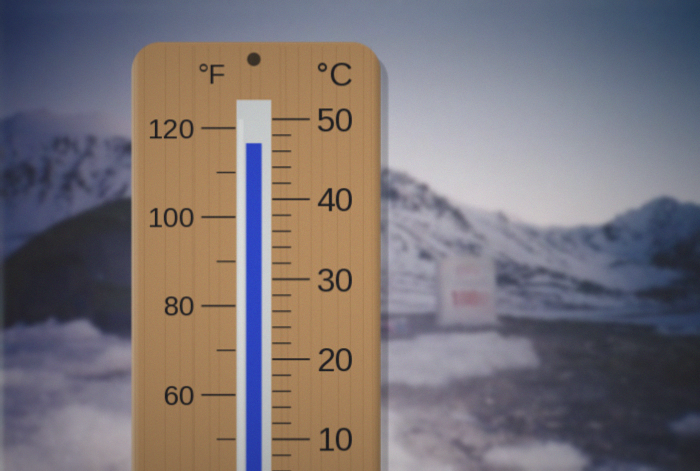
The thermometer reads 47 °C
